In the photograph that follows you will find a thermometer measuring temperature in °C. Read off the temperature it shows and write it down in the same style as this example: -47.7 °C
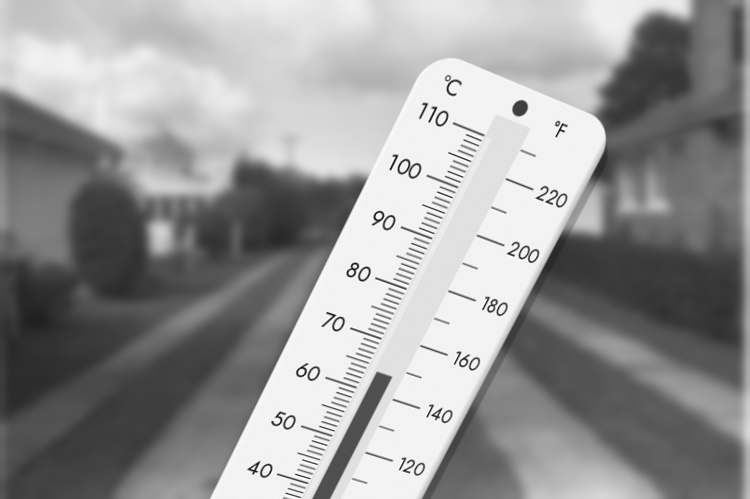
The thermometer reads 64 °C
